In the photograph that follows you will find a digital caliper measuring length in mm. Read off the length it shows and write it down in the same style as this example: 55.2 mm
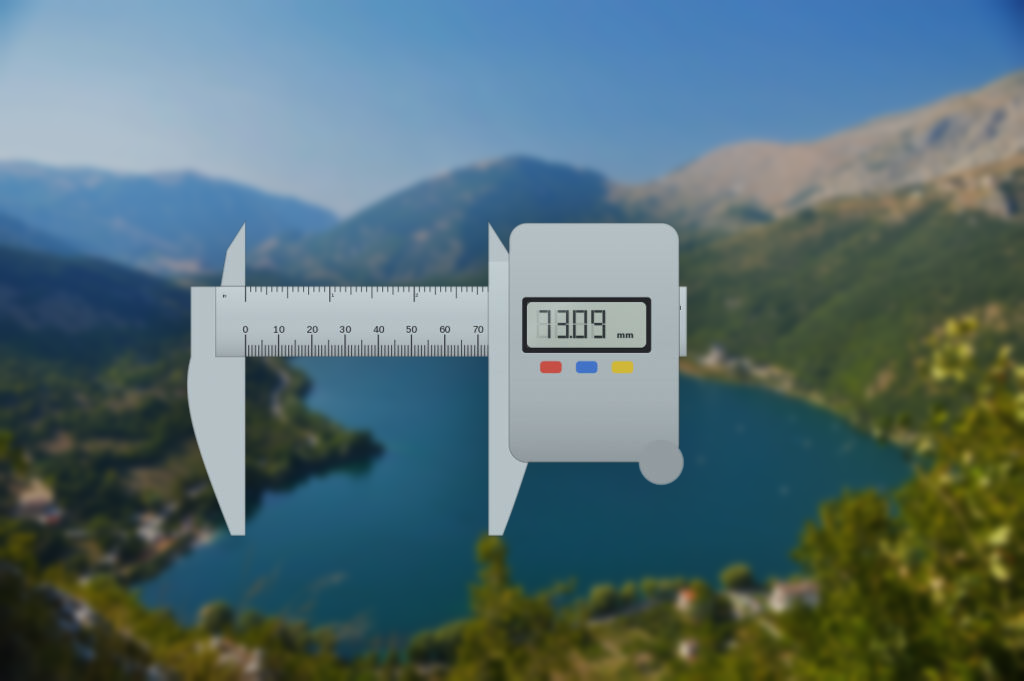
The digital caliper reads 73.09 mm
